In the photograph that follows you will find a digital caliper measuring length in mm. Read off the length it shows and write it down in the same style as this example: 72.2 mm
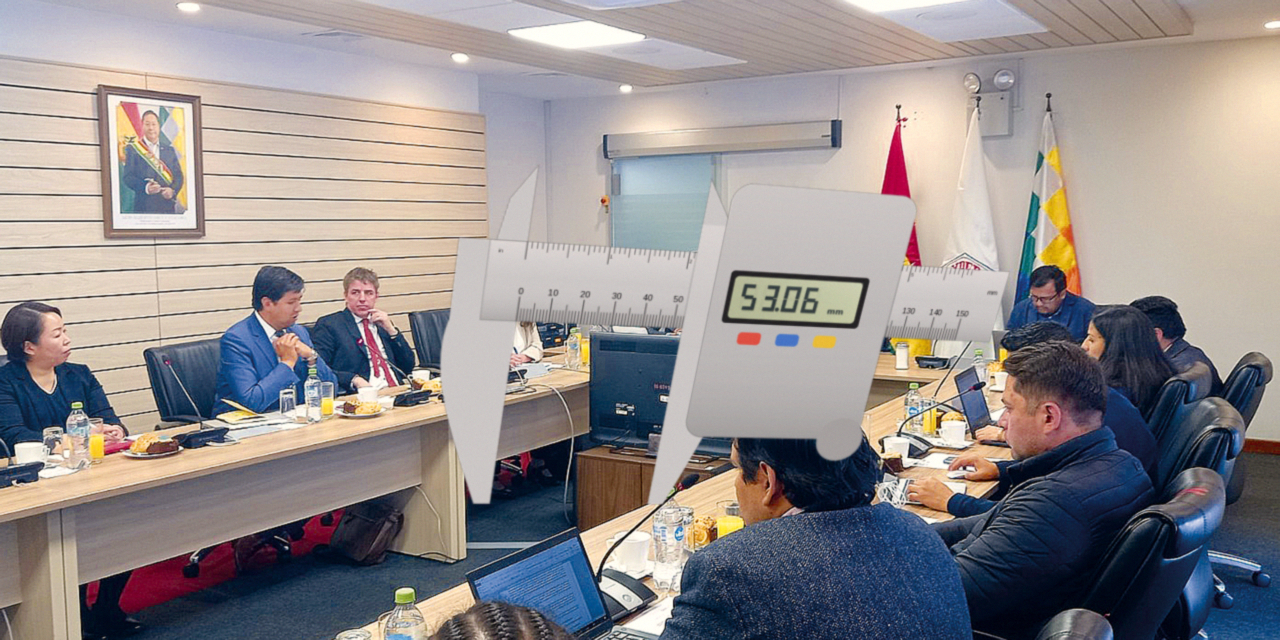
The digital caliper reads 53.06 mm
